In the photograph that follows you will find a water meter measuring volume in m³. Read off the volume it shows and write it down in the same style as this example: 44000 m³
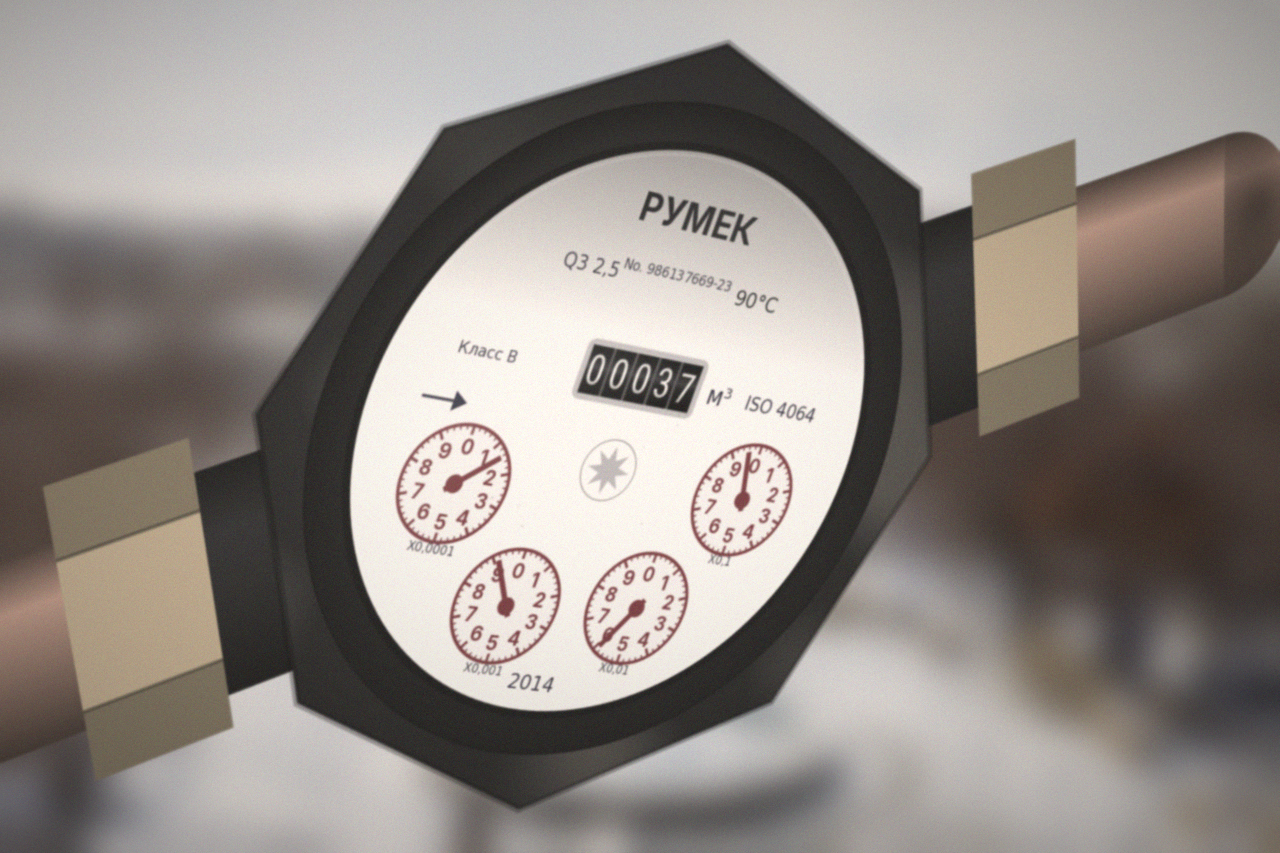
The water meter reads 36.9591 m³
